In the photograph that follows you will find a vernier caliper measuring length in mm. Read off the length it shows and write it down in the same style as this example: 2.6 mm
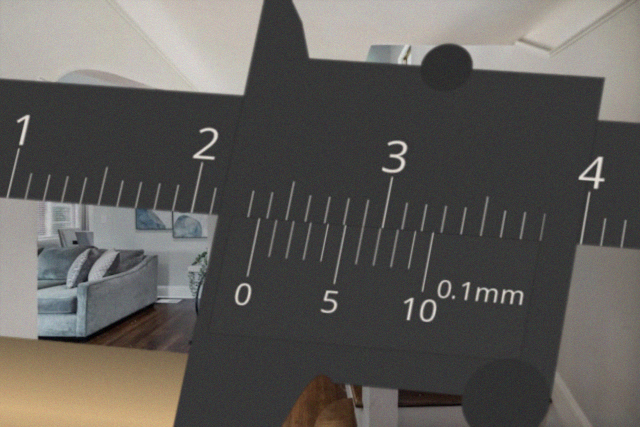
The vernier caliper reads 23.6 mm
